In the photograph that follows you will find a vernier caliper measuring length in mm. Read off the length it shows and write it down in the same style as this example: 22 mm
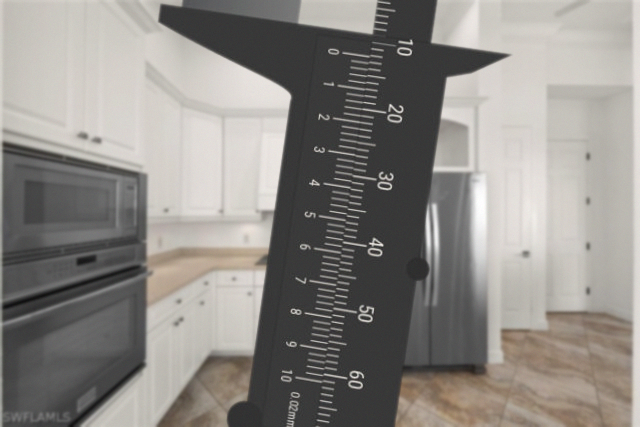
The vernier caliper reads 12.2 mm
